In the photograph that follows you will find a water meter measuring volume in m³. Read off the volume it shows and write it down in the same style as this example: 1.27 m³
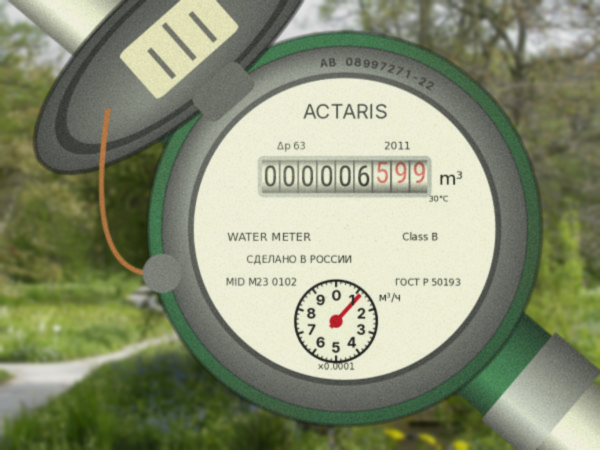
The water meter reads 6.5991 m³
